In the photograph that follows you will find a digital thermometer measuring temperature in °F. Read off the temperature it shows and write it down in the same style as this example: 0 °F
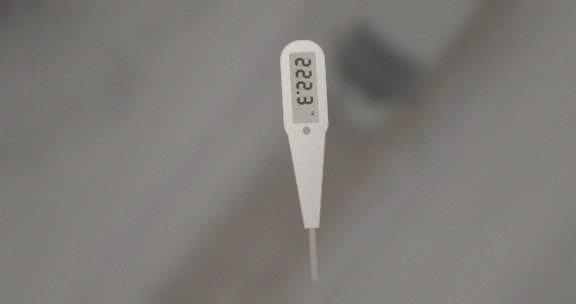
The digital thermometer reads 222.3 °F
